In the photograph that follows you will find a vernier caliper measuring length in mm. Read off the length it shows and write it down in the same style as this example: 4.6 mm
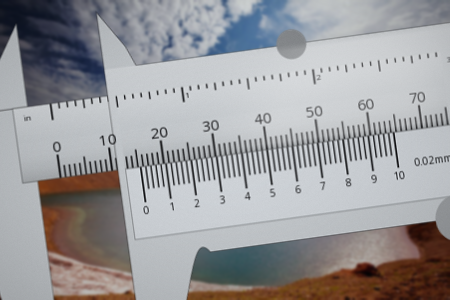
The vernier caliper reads 15.5 mm
